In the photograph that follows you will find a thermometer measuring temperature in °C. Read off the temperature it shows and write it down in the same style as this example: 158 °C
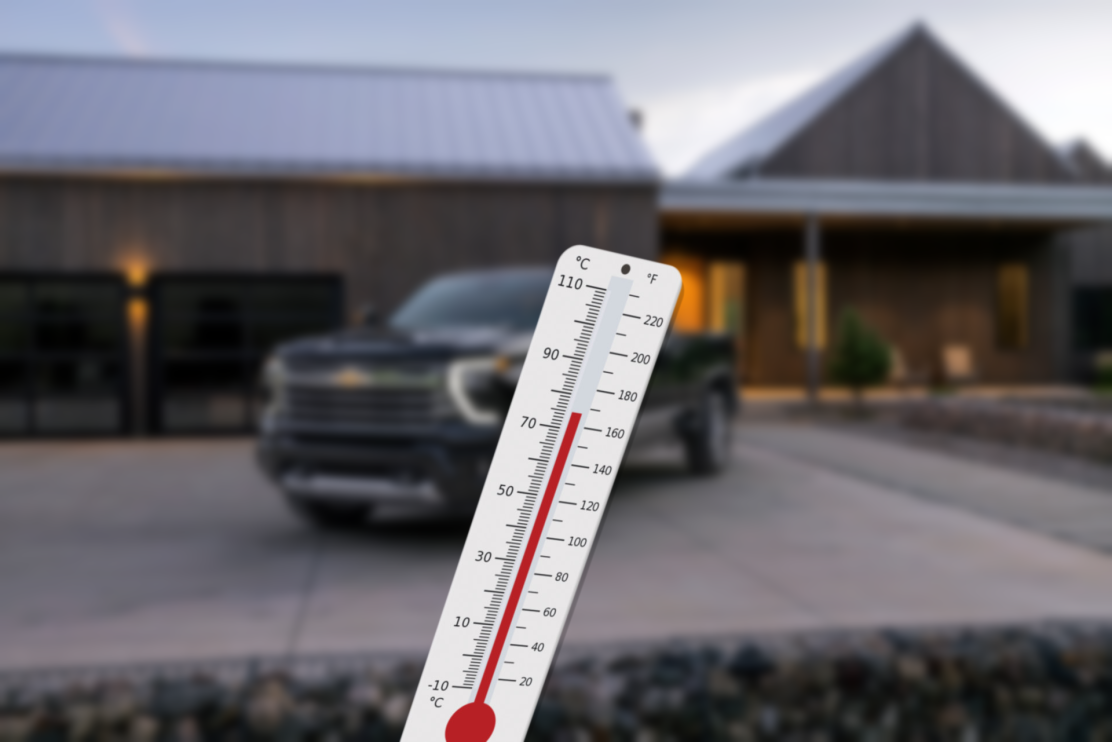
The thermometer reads 75 °C
